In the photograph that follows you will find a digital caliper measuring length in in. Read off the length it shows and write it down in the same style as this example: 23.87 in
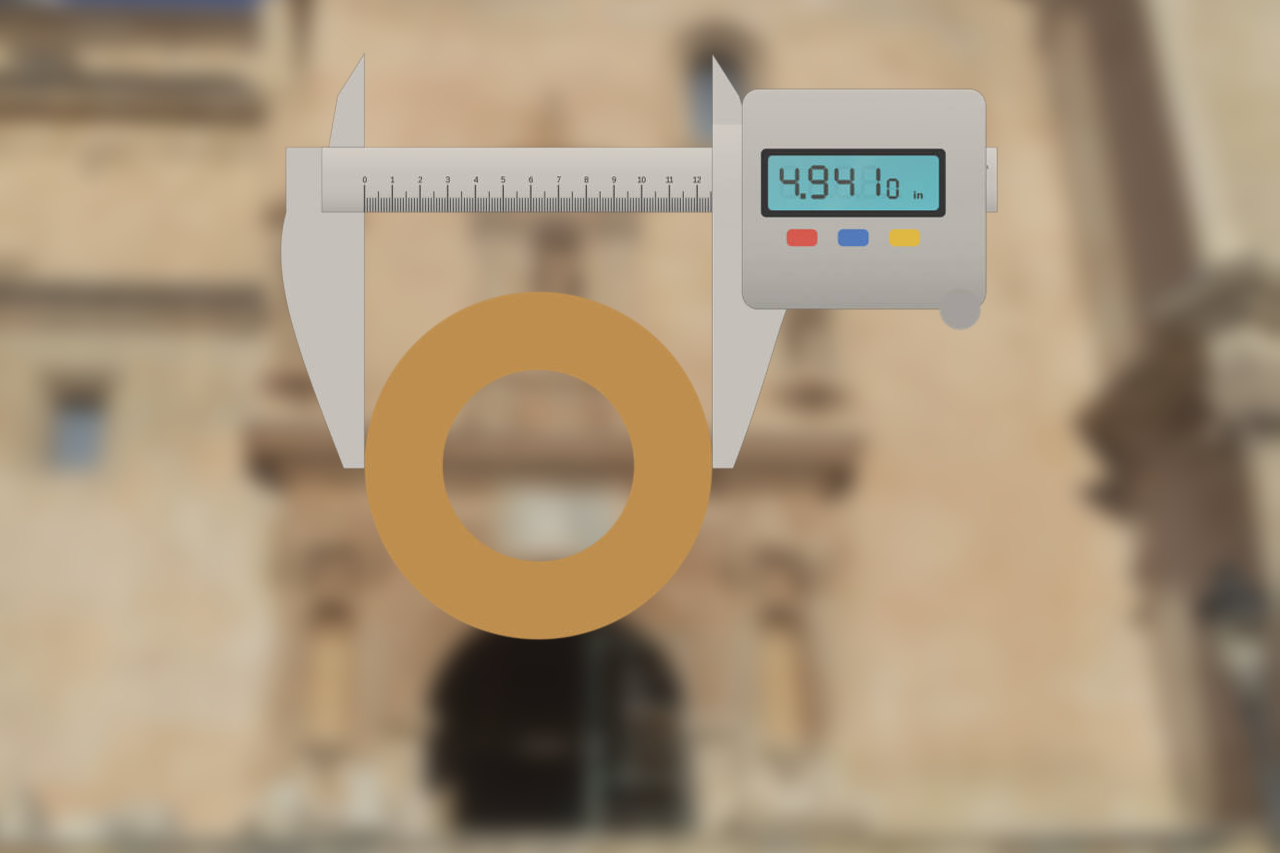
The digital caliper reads 4.9410 in
